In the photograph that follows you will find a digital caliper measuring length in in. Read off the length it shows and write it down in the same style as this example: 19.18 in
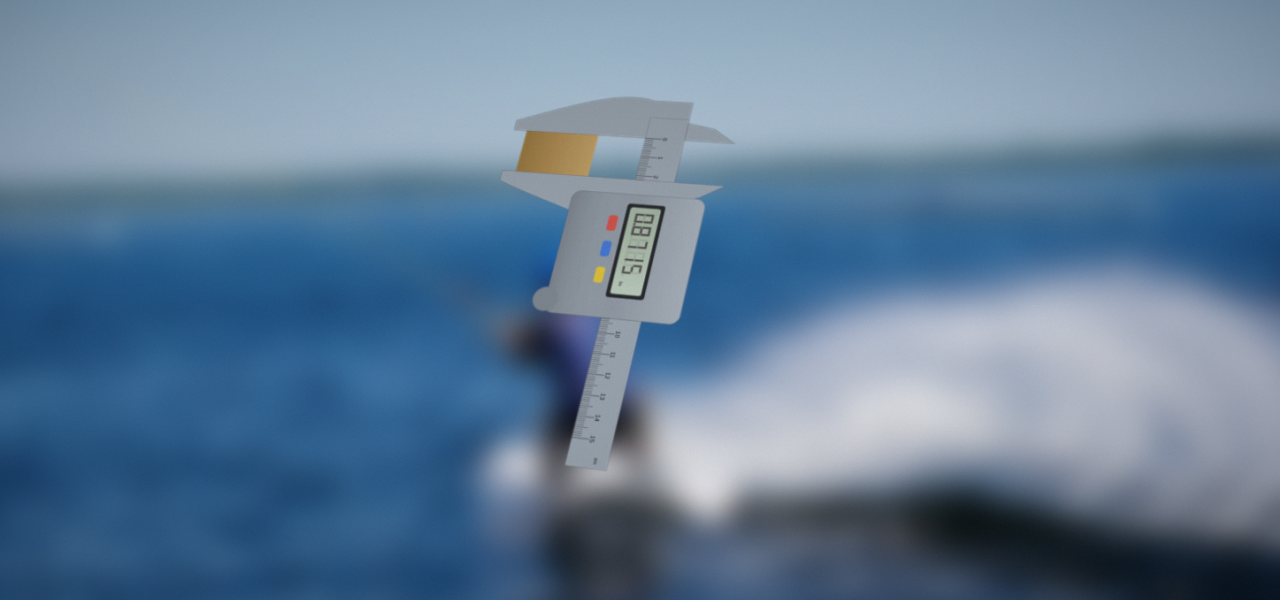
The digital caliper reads 0.8715 in
